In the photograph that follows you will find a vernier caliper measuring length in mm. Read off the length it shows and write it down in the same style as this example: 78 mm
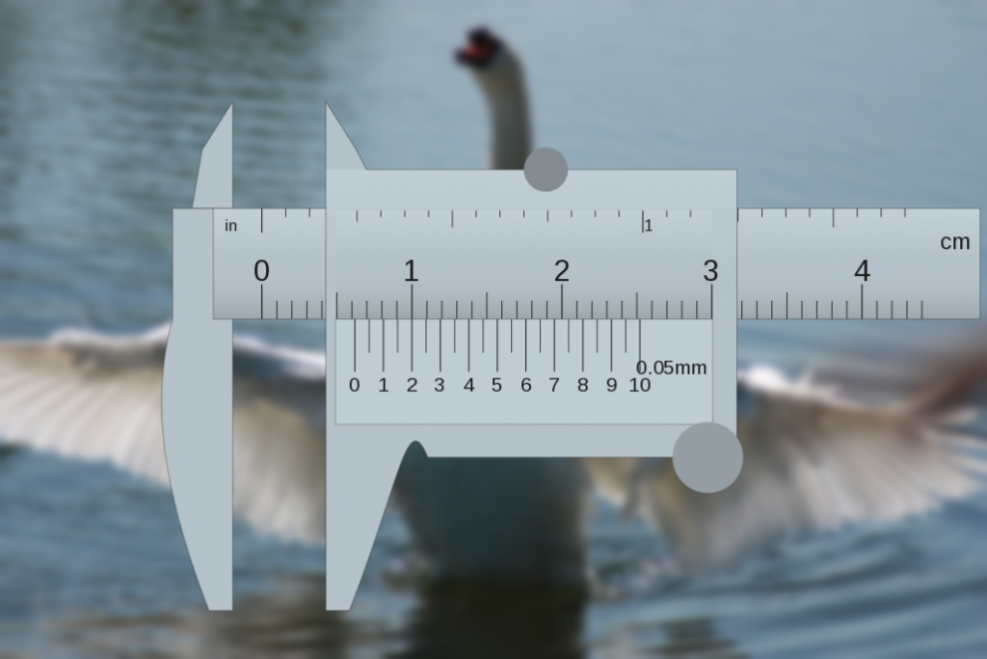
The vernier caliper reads 6.2 mm
